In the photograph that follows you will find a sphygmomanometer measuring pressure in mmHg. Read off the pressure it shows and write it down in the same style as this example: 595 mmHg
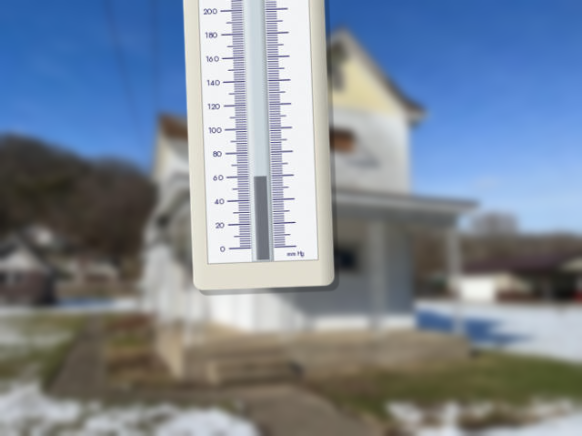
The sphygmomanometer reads 60 mmHg
